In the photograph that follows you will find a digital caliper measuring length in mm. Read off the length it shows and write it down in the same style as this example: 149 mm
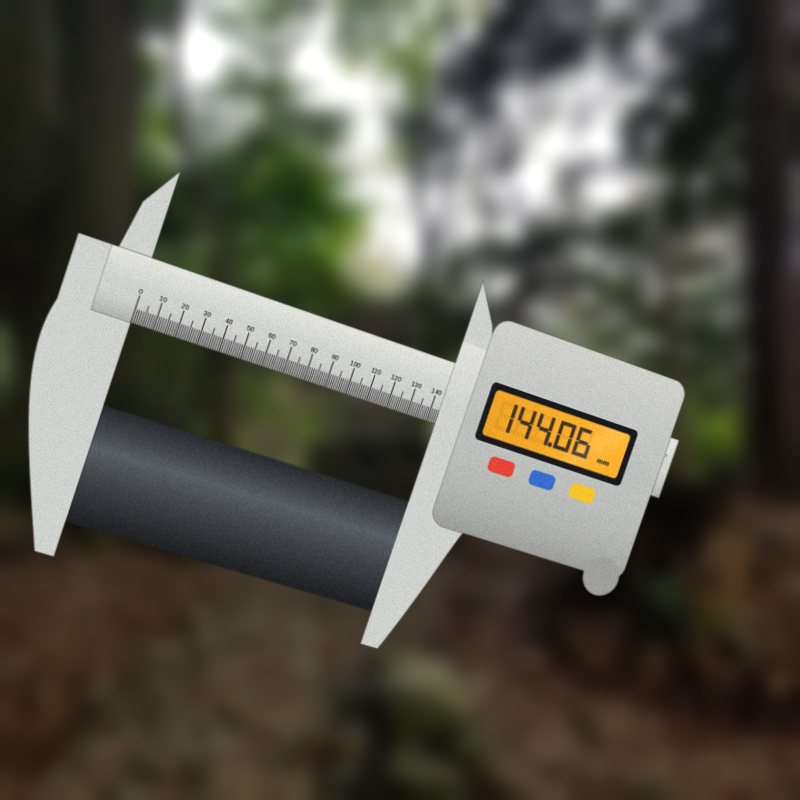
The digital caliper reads 144.06 mm
